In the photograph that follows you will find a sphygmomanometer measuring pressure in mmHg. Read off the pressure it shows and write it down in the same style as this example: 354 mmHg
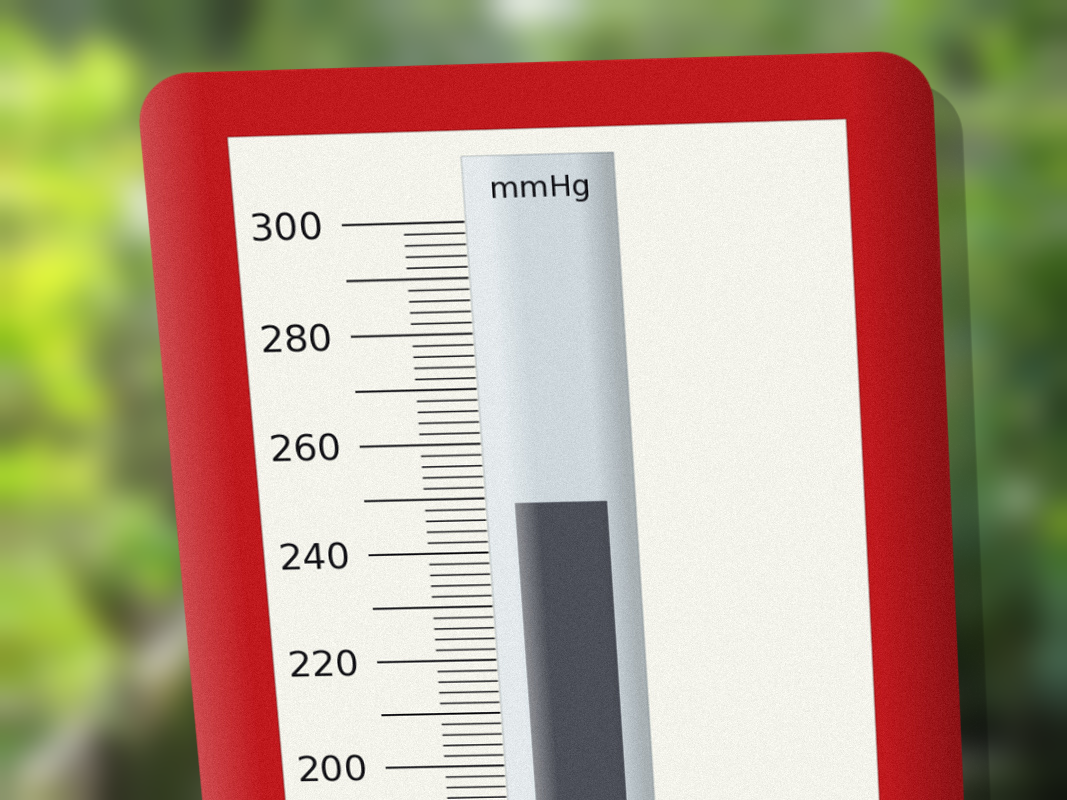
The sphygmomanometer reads 249 mmHg
